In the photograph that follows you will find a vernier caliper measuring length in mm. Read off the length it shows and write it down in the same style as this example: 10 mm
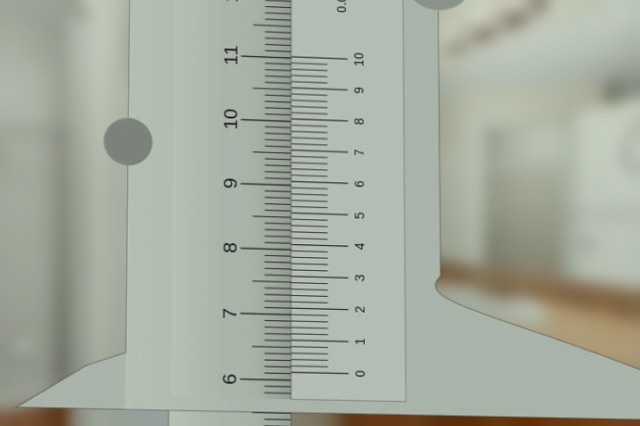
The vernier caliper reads 61.2 mm
